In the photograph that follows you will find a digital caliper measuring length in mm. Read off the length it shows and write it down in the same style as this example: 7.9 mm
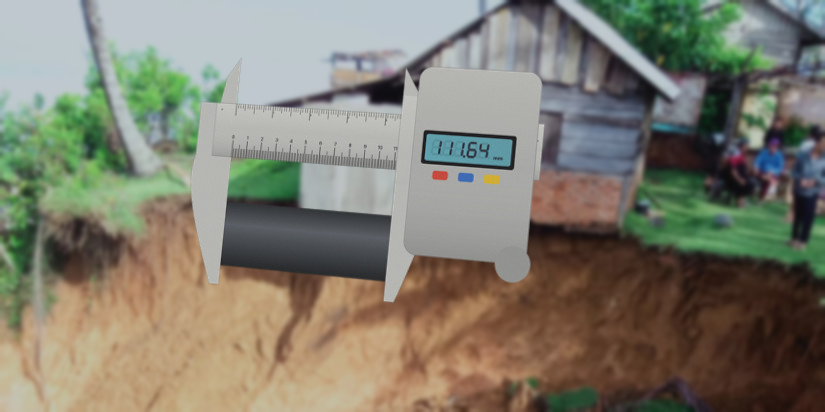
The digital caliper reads 111.64 mm
